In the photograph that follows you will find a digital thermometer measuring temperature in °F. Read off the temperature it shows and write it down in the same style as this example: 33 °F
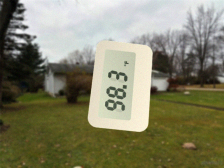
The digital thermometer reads 98.3 °F
